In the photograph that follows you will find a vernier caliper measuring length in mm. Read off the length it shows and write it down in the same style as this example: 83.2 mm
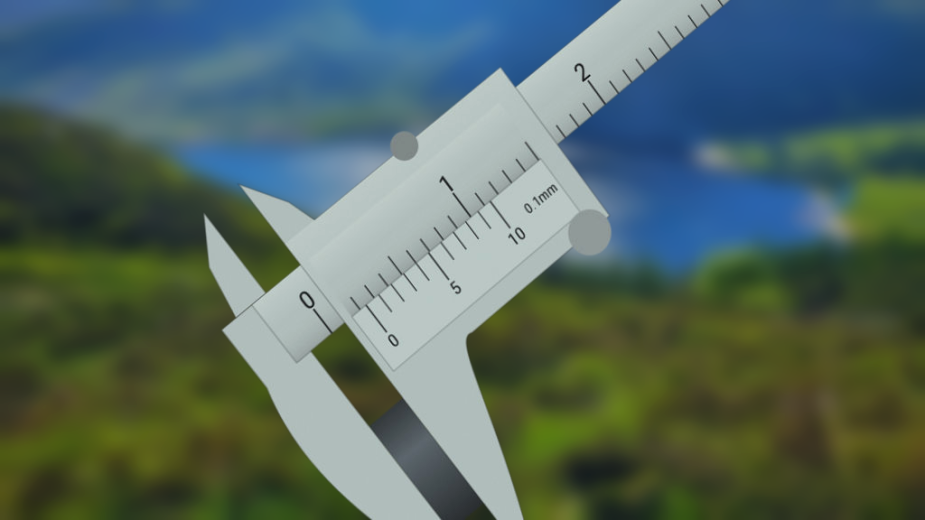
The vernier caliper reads 2.4 mm
